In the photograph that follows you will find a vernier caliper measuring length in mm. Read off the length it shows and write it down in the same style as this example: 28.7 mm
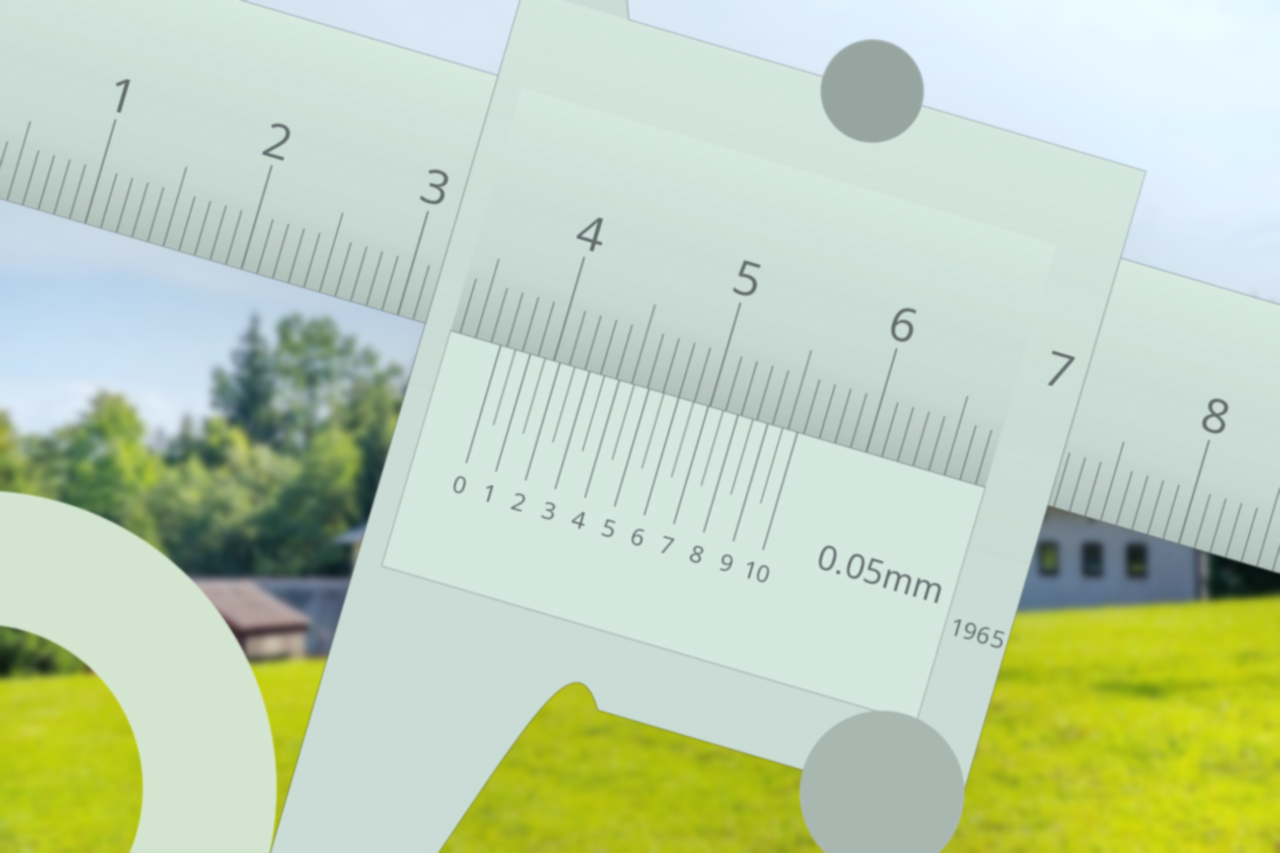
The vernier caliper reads 36.6 mm
